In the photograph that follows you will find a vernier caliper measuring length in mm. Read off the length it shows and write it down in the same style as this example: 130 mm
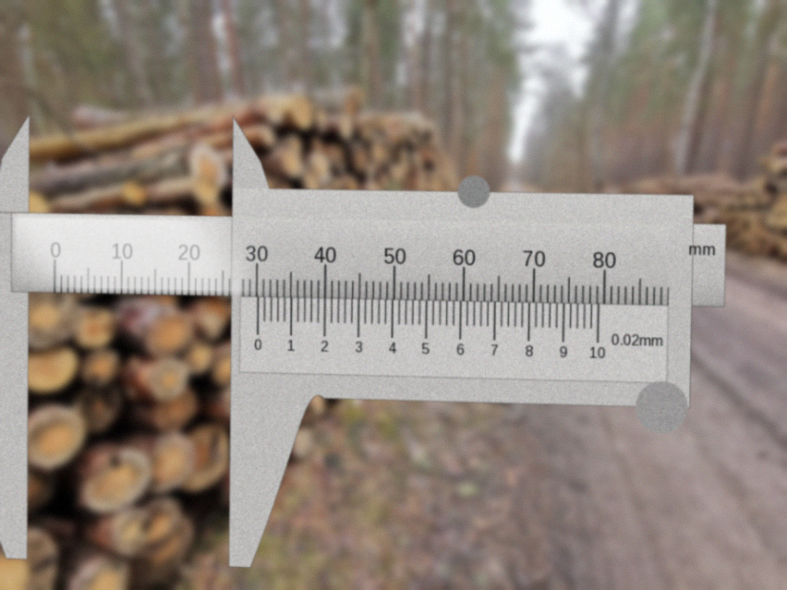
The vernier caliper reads 30.2 mm
